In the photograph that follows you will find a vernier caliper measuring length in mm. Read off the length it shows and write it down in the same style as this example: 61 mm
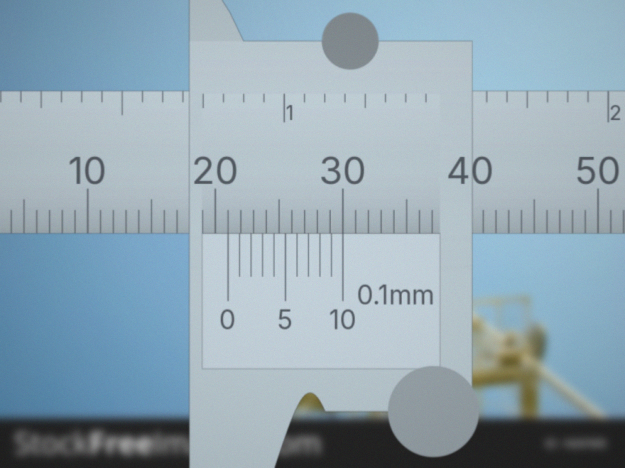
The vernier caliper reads 21.0 mm
